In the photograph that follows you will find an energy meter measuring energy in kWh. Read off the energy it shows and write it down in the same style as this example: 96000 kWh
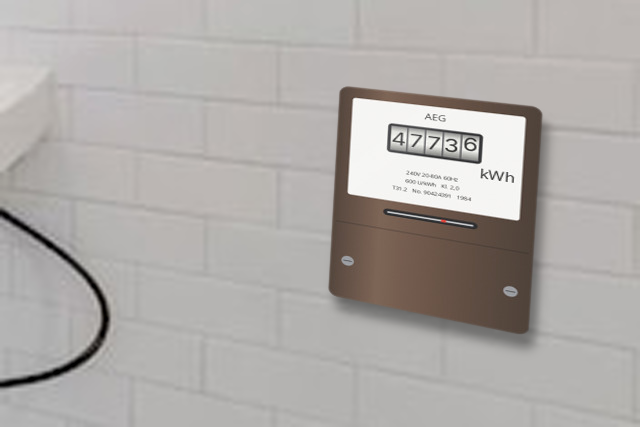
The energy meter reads 47736 kWh
